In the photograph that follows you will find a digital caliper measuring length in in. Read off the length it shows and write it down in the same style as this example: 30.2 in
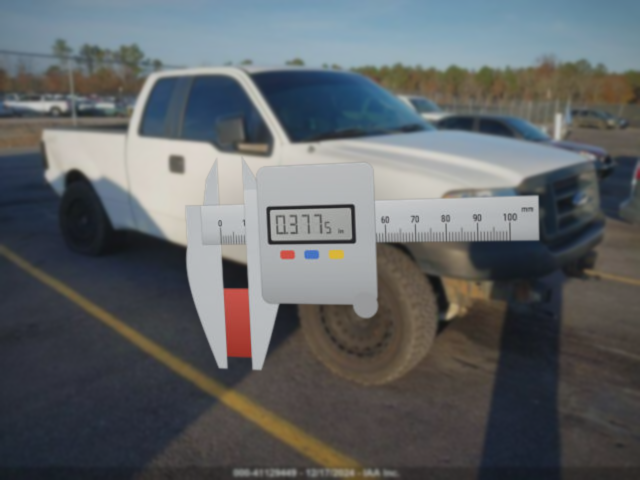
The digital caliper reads 0.3775 in
